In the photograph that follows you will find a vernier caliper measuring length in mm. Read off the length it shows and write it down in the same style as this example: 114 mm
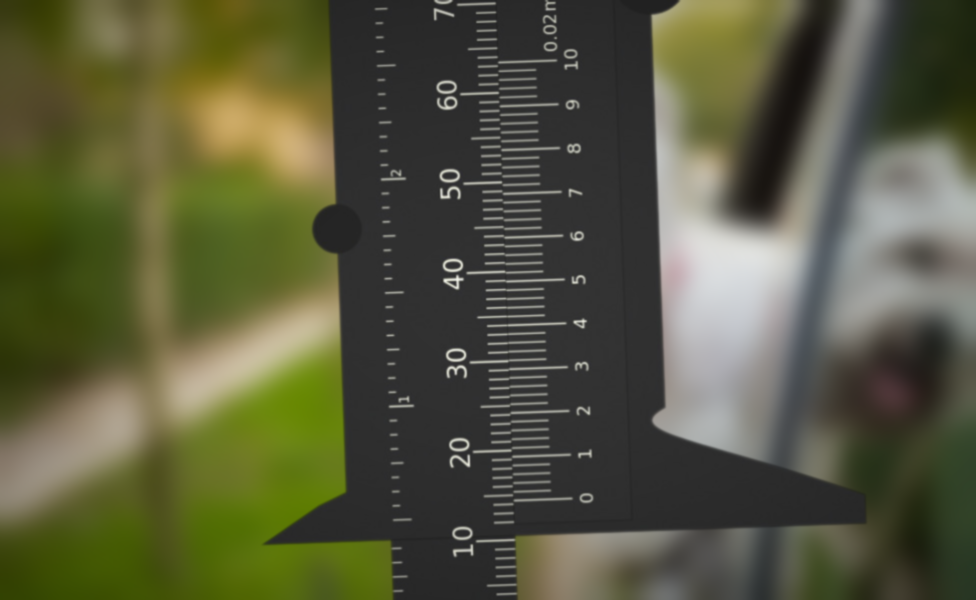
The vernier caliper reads 14.4 mm
